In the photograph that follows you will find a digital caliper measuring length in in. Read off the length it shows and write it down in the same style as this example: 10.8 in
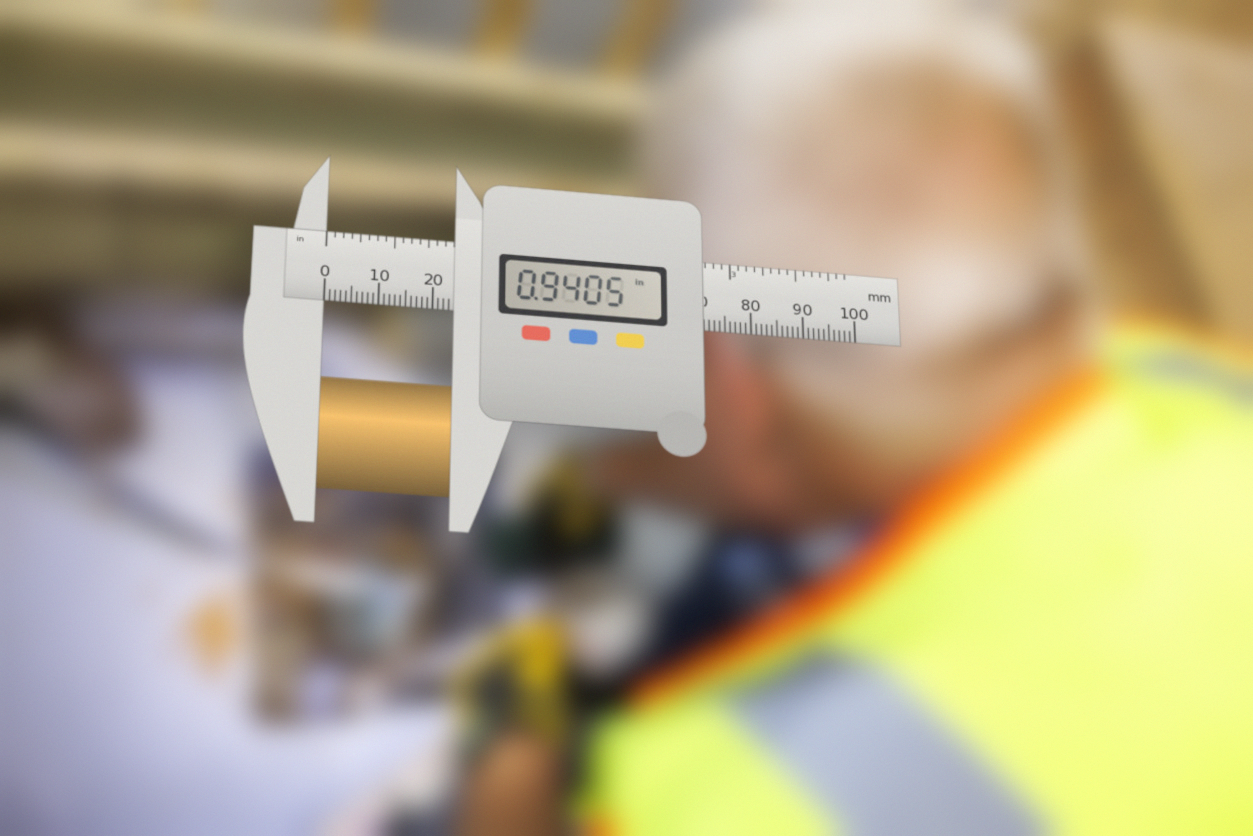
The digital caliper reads 0.9405 in
